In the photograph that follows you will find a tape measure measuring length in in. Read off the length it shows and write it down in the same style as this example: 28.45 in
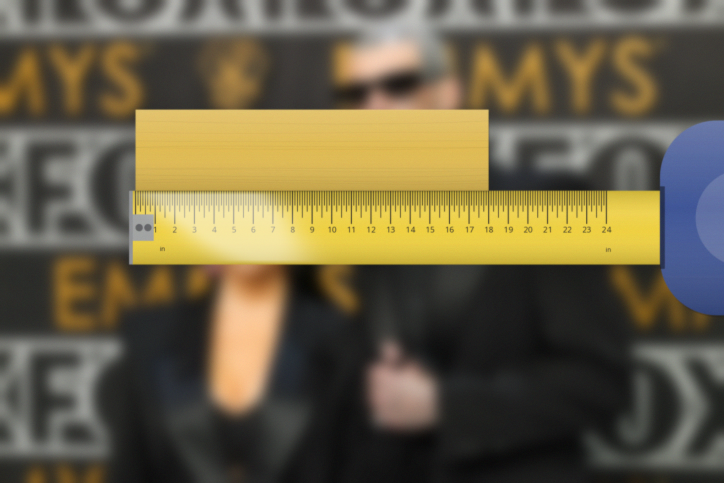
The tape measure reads 18 in
